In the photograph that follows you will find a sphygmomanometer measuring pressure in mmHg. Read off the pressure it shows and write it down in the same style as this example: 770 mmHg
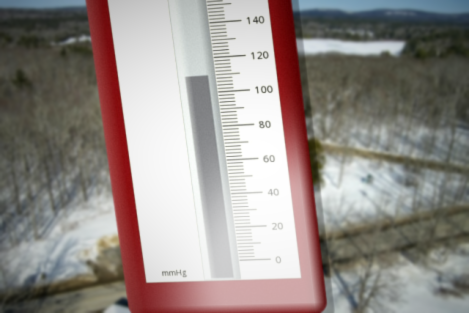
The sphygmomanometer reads 110 mmHg
